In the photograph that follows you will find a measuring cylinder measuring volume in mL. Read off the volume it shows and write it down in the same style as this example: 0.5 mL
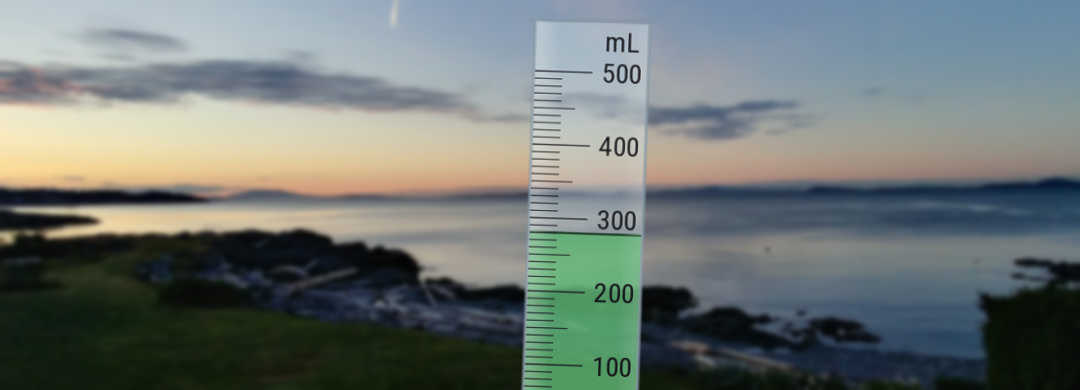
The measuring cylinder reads 280 mL
